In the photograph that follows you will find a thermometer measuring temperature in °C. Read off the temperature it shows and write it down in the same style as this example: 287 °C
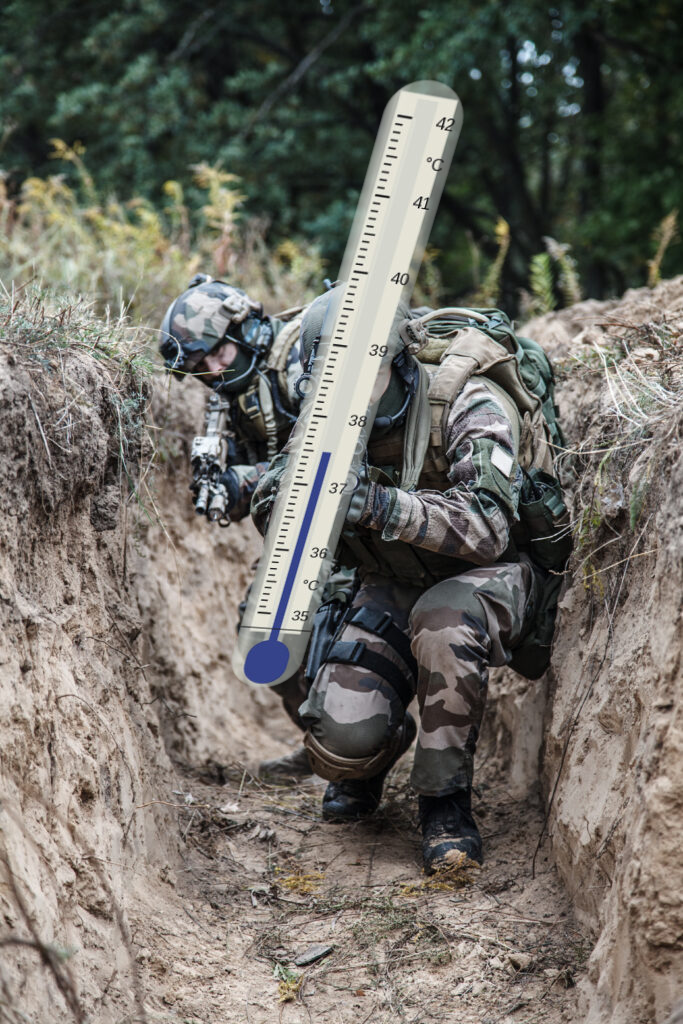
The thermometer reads 37.5 °C
